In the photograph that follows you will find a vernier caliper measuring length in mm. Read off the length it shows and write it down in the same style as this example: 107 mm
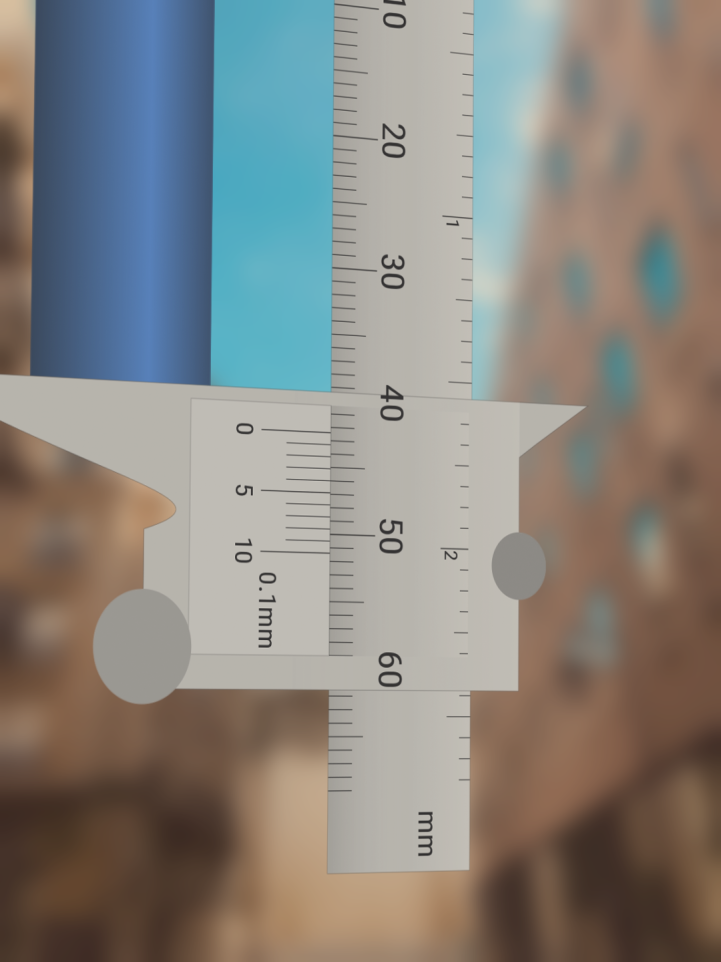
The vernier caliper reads 42.4 mm
